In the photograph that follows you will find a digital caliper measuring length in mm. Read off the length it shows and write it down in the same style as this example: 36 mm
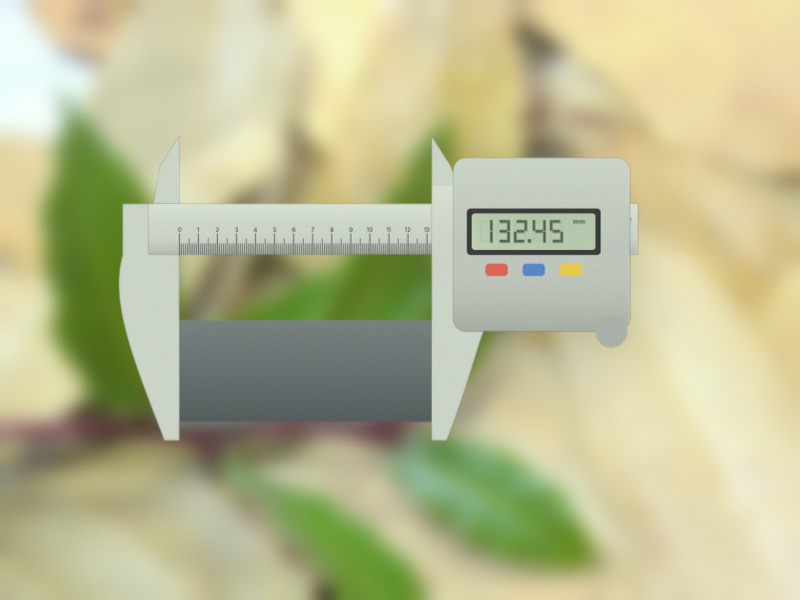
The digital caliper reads 132.45 mm
